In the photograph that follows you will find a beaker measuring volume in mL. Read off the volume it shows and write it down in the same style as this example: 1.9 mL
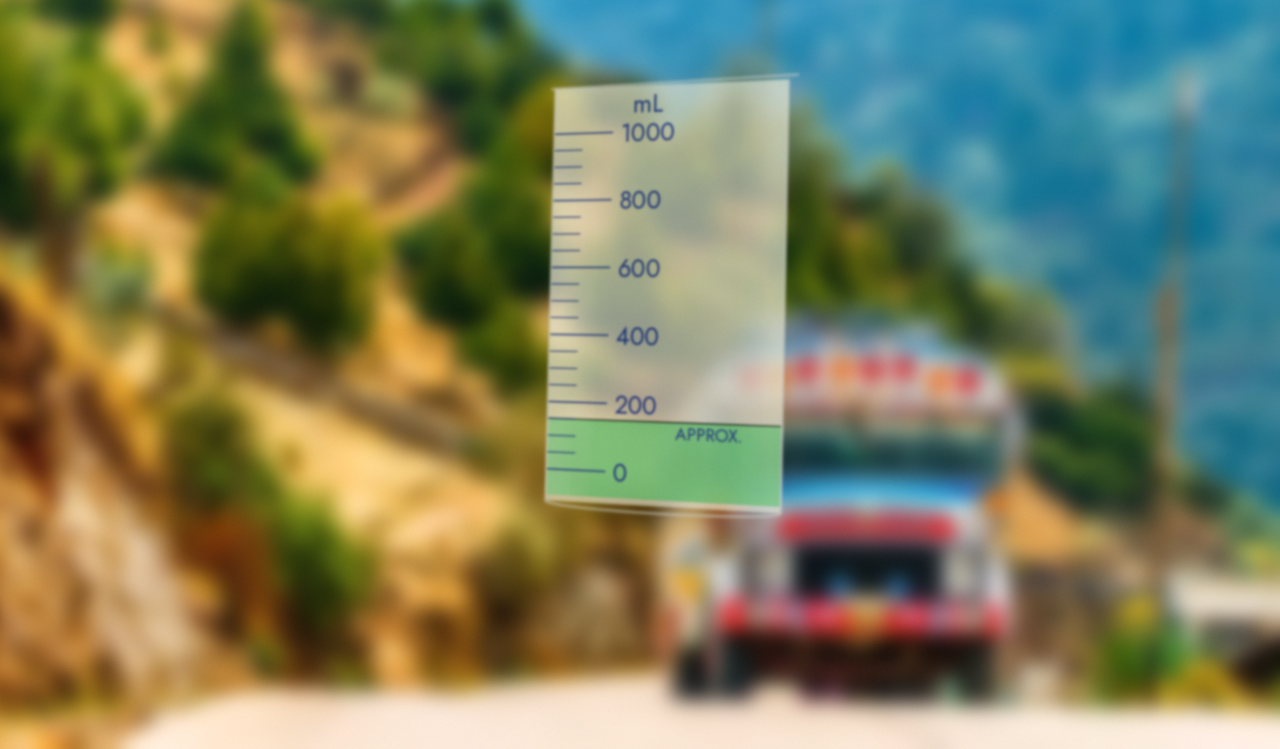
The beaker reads 150 mL
